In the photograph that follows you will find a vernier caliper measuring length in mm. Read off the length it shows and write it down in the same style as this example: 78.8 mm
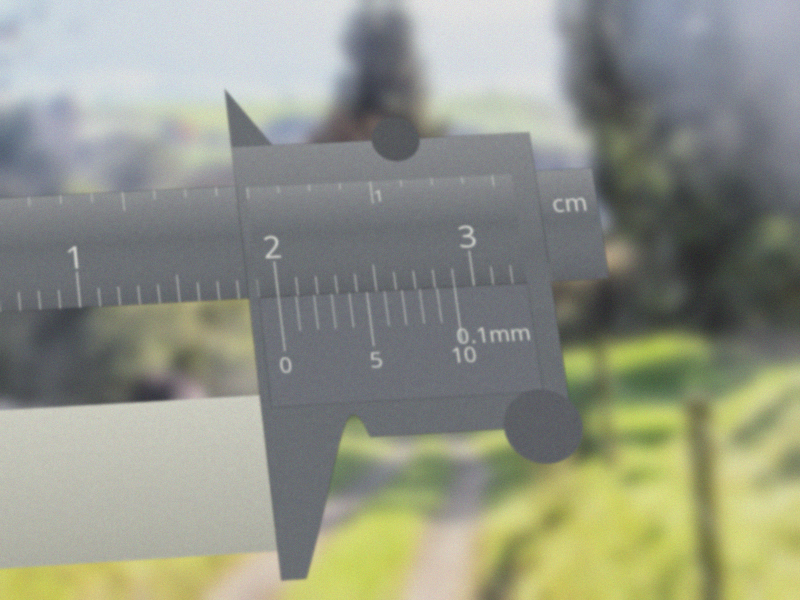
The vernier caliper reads 20.0 mm
